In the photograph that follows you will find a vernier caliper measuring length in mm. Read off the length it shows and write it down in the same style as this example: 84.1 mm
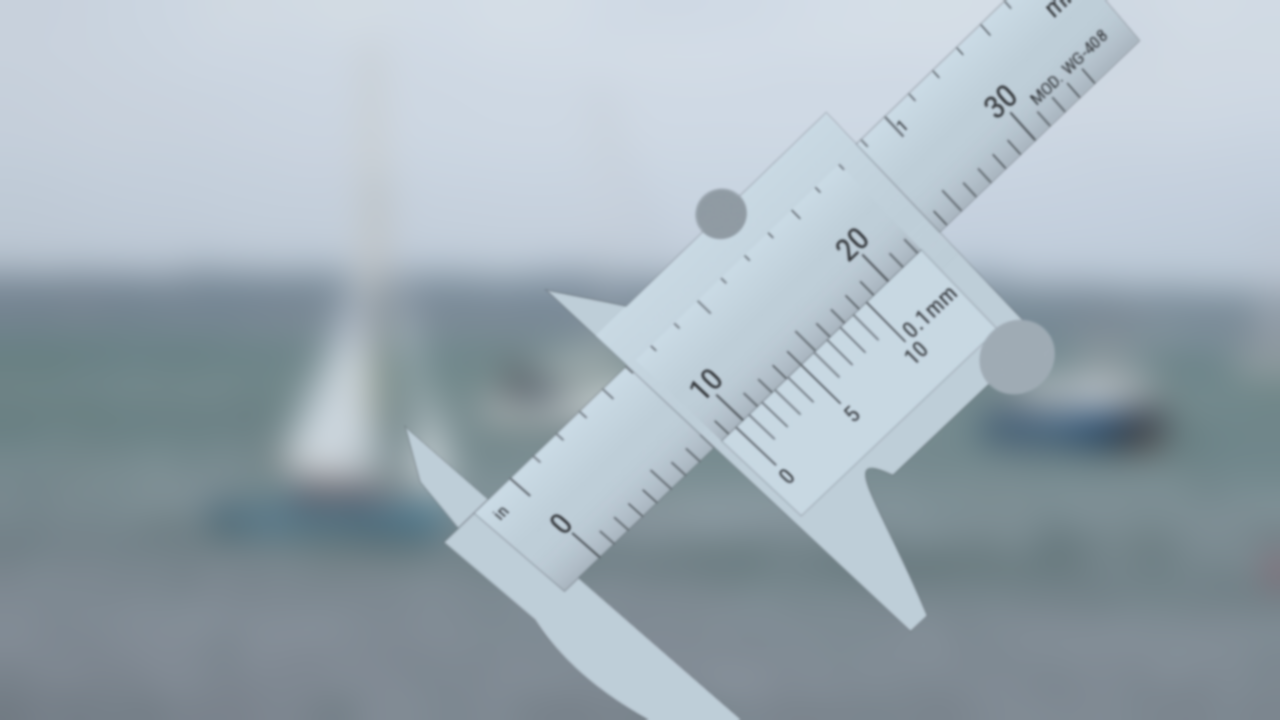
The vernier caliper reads 9.5 mm
